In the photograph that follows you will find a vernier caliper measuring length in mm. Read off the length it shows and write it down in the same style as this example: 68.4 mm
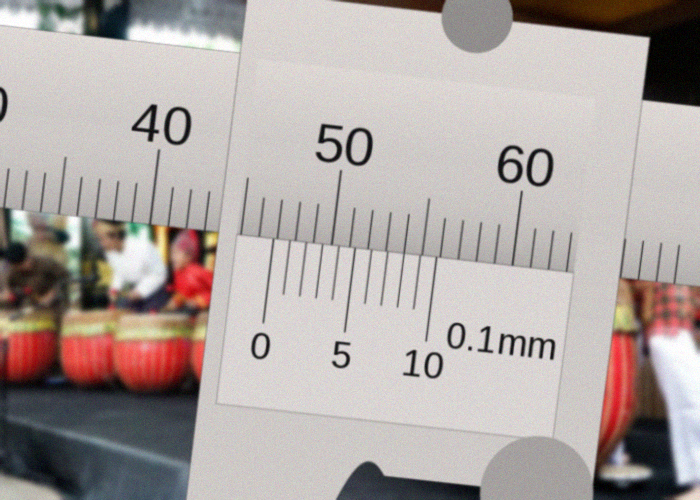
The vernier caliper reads 46.8 mm
